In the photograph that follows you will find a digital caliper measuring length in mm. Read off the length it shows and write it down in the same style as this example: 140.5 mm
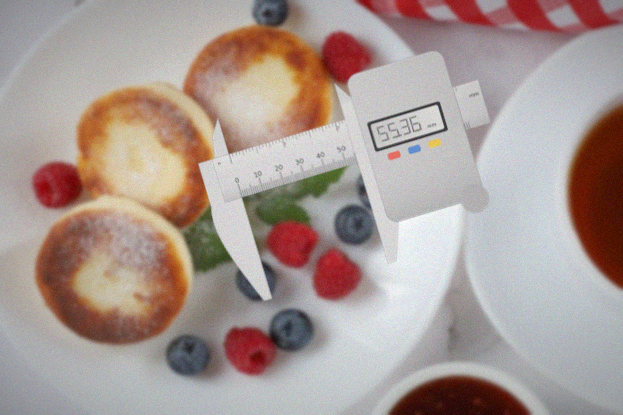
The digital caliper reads 55.36 mm
